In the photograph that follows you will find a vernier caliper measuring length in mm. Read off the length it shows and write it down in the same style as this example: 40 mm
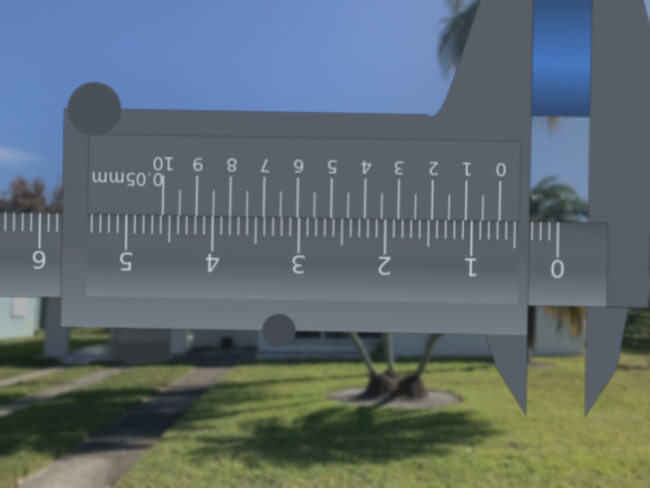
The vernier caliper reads 6.8 mm
